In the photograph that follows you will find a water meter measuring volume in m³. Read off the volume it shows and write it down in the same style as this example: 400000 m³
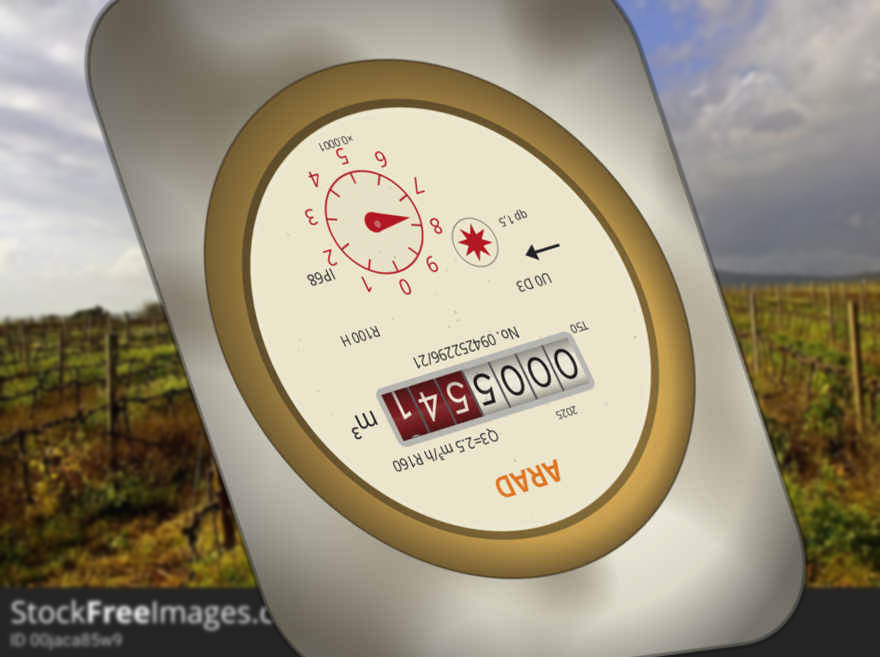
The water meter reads 5.5407 m³
